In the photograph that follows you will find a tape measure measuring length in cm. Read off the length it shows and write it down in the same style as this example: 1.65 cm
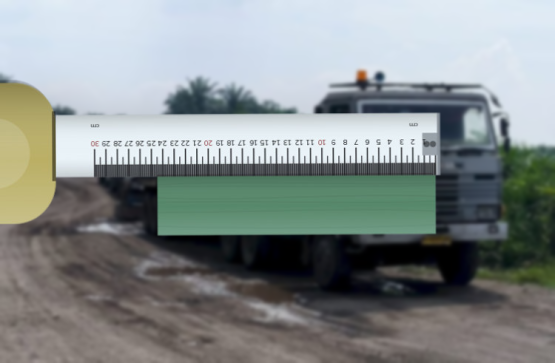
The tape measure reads 24.5 cm
